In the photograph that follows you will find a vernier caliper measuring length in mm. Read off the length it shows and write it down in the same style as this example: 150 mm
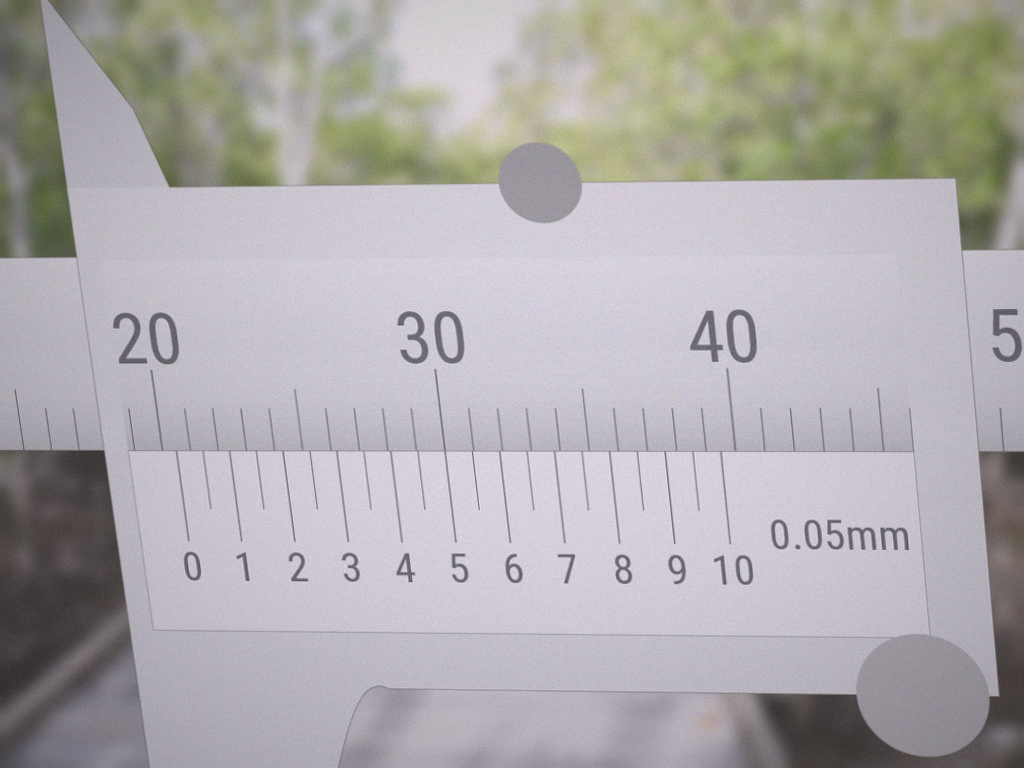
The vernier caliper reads 20.50 mm
